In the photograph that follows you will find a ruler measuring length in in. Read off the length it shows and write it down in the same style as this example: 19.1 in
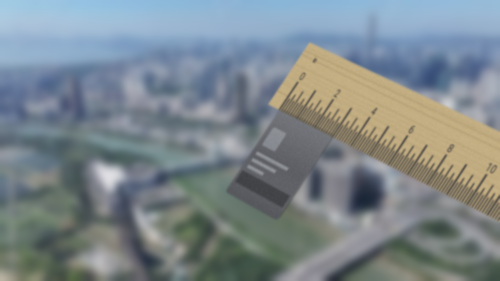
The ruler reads 3 in
